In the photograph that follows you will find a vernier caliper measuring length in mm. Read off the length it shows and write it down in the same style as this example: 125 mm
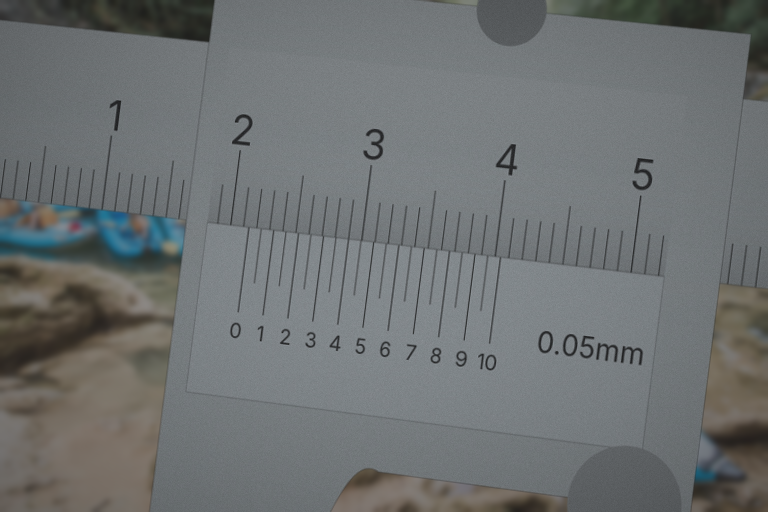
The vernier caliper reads 21.4 mm
